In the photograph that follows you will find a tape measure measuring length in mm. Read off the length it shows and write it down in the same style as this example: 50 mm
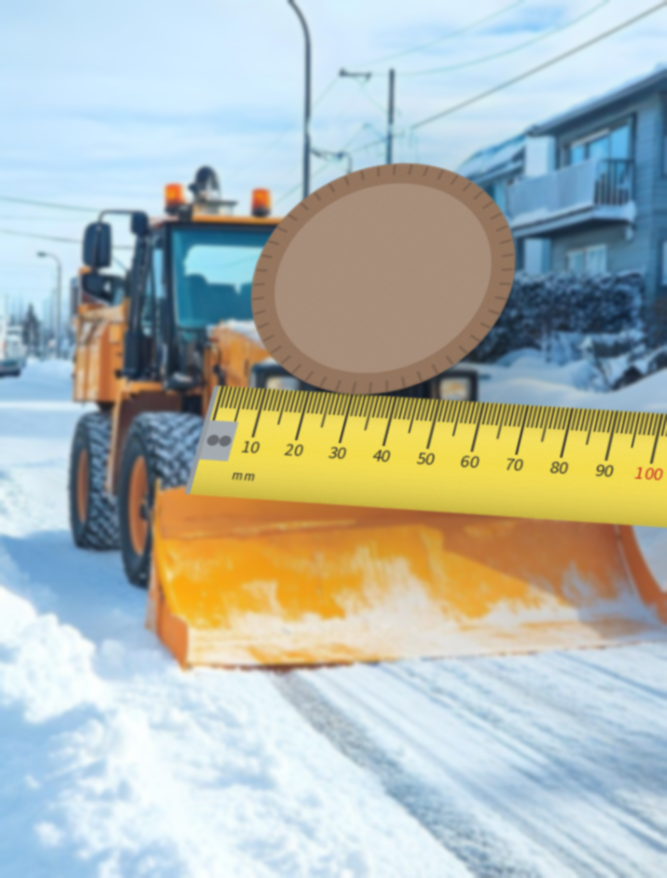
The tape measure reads 60 mm
